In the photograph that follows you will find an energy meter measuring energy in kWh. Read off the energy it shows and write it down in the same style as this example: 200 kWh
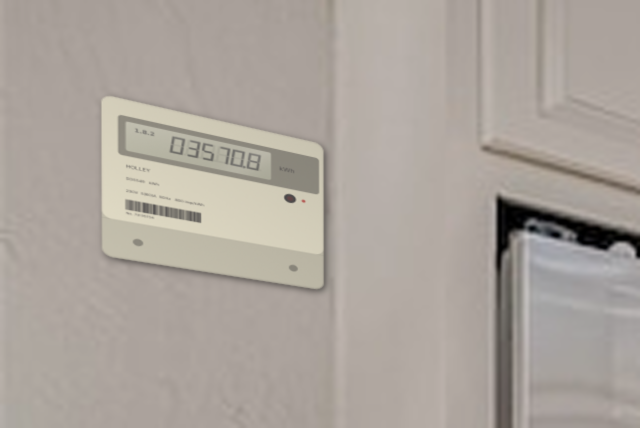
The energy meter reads 3570.8 kWh
